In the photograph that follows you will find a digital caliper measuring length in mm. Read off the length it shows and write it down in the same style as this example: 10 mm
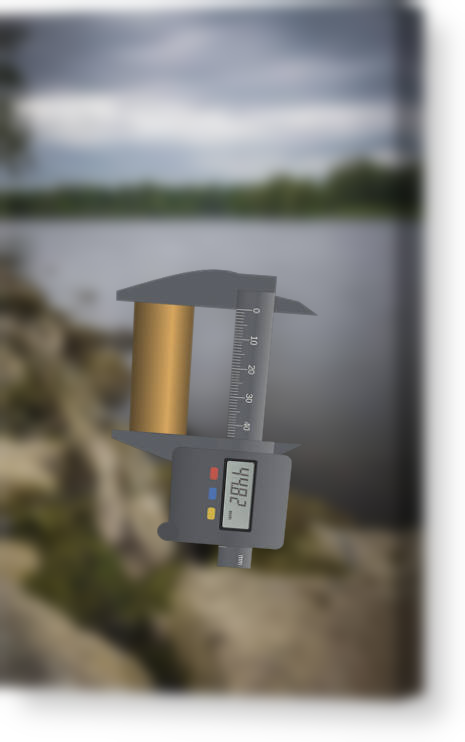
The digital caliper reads 44.82 mm
